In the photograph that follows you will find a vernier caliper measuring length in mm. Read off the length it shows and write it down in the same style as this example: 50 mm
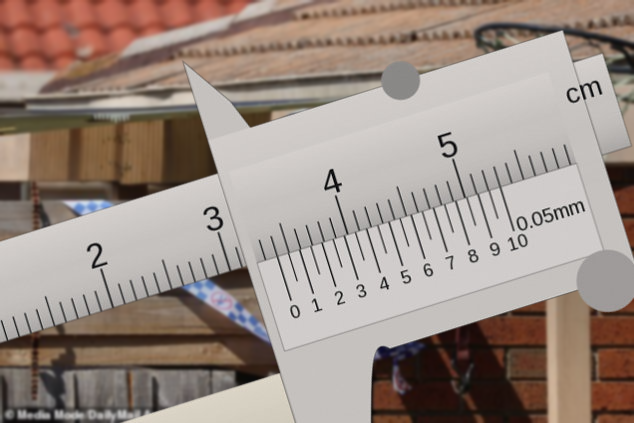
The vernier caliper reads 34.0 mm
